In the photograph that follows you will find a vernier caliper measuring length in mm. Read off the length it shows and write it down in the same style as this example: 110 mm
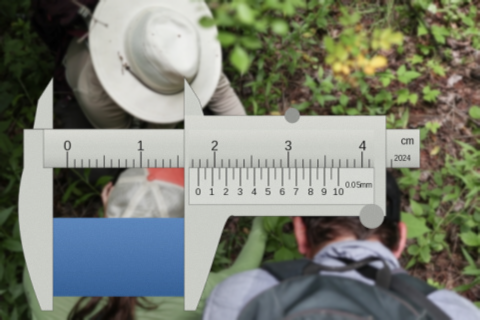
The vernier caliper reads 17.8 mm
